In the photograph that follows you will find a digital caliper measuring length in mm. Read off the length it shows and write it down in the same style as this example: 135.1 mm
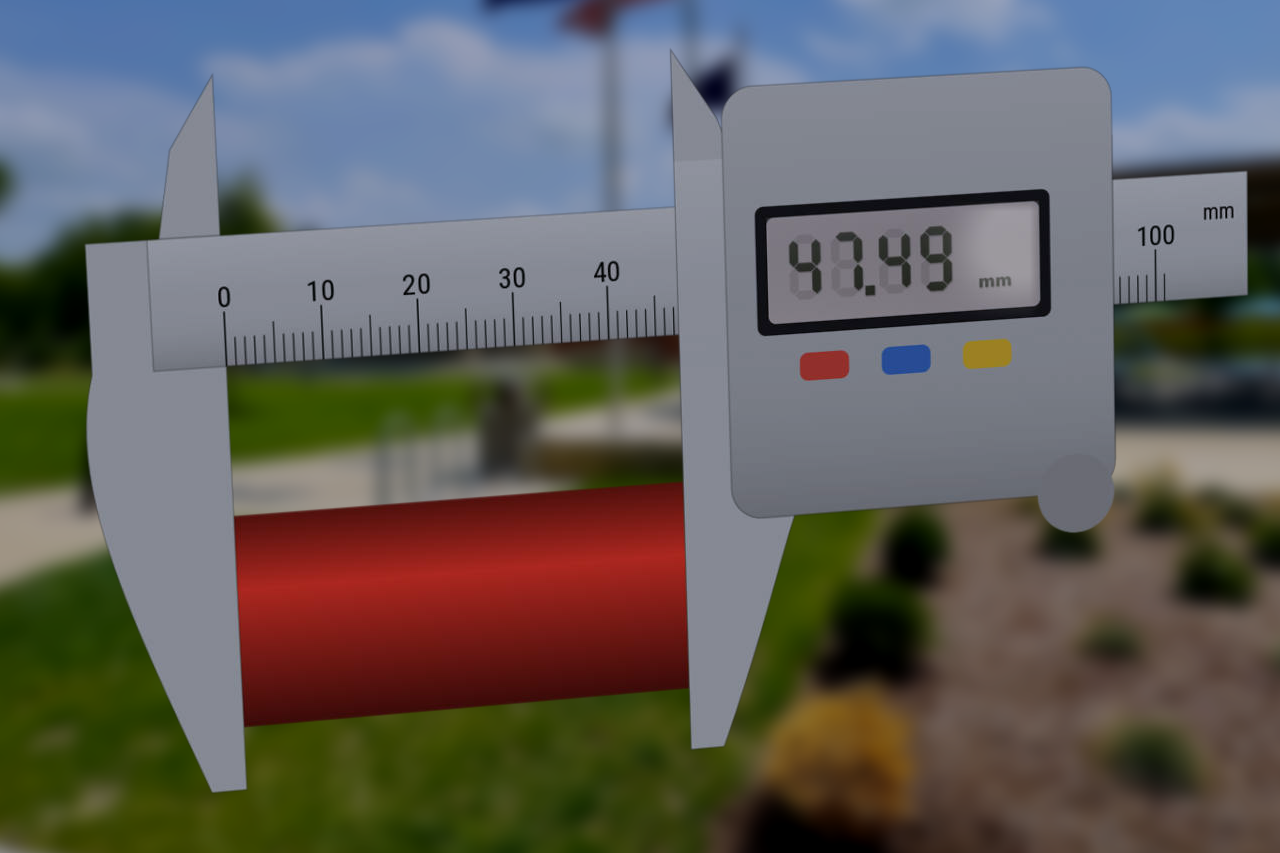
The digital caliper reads 47.49 mm
